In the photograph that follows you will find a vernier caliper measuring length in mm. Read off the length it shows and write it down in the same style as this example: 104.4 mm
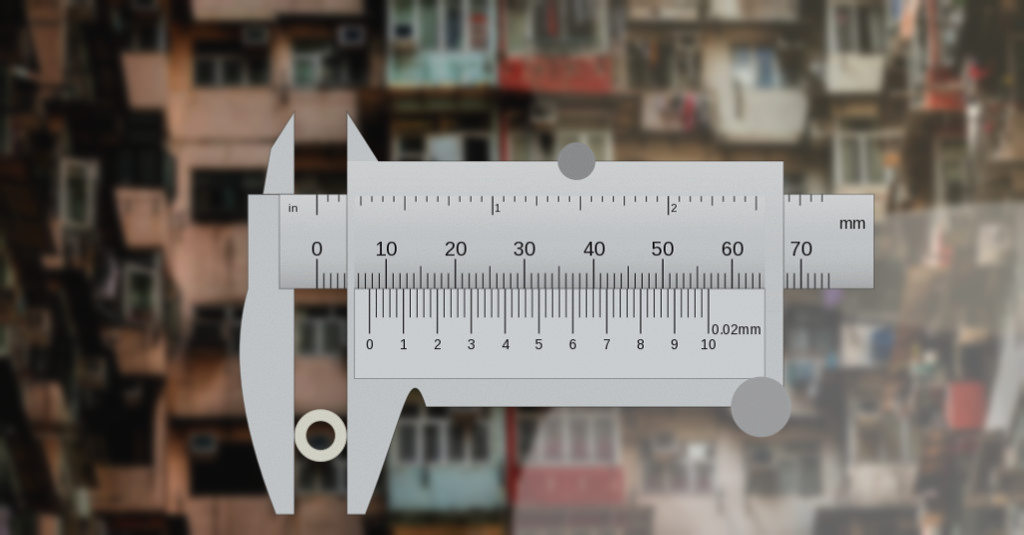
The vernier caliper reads 7.6 mm
